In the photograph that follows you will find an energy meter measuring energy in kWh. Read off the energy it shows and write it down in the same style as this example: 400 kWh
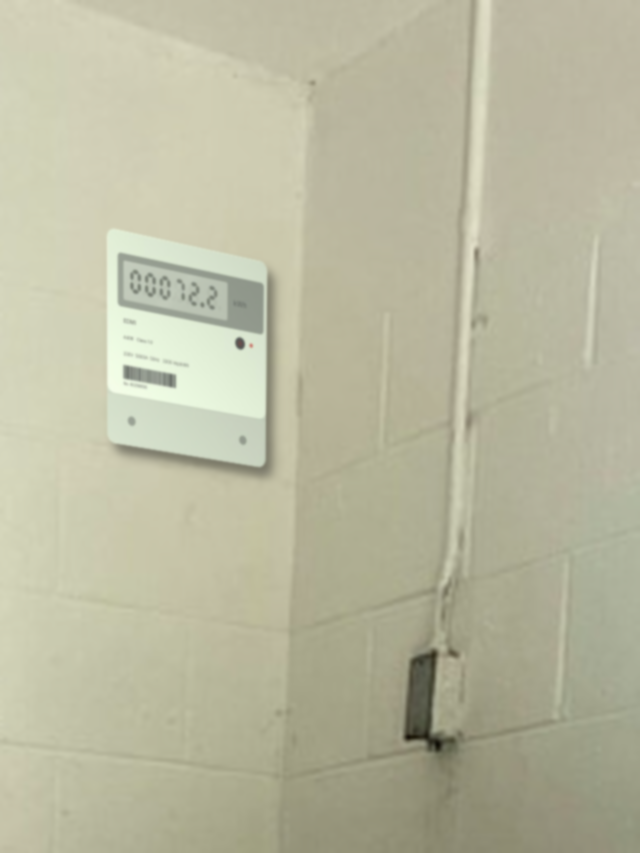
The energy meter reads 72.2 kWh
